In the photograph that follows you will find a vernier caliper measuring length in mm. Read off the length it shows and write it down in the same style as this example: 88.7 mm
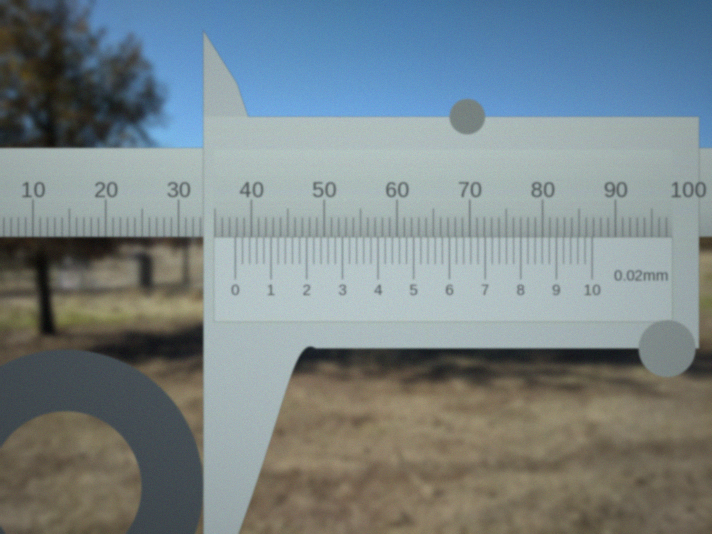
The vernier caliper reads 37.8 mm
